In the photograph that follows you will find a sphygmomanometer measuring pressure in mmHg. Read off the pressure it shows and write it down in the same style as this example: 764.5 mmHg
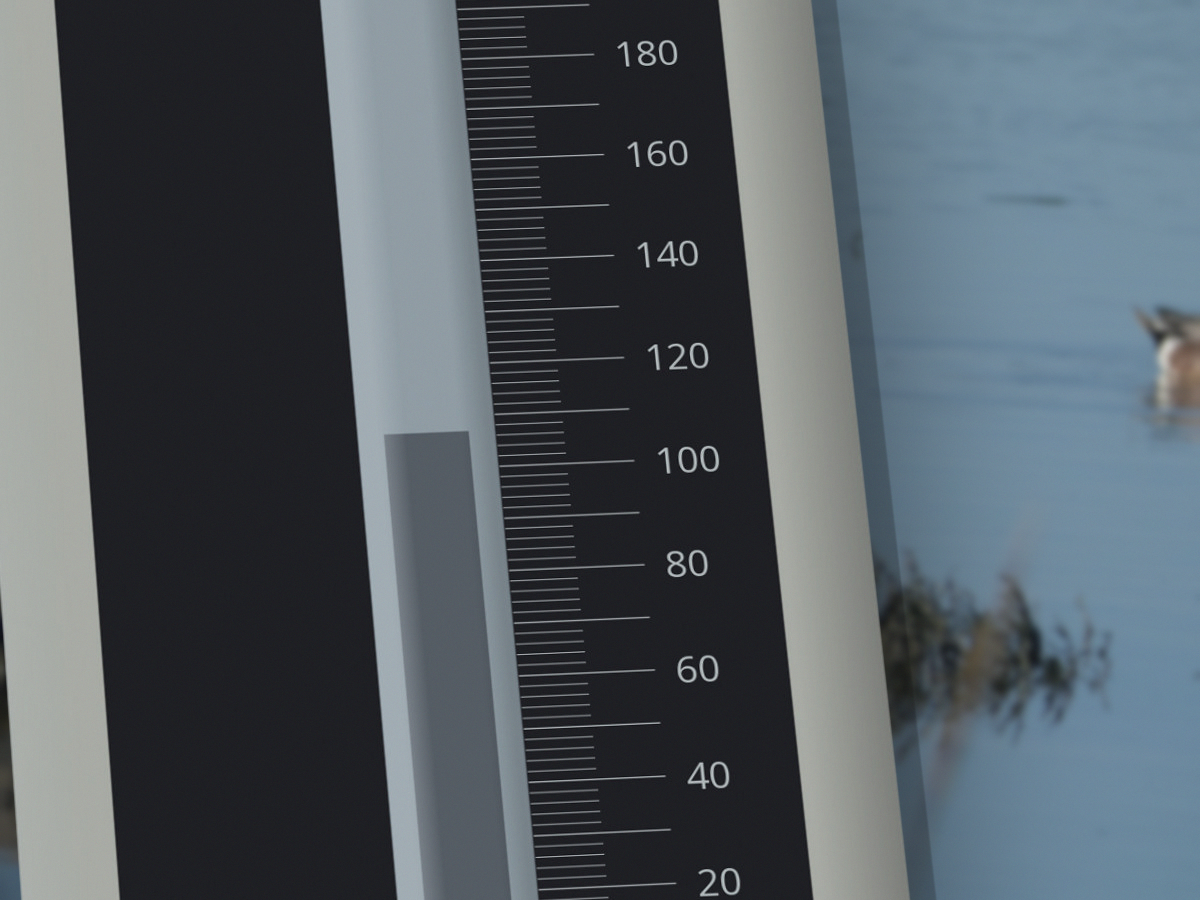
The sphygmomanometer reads 107 mmHg
